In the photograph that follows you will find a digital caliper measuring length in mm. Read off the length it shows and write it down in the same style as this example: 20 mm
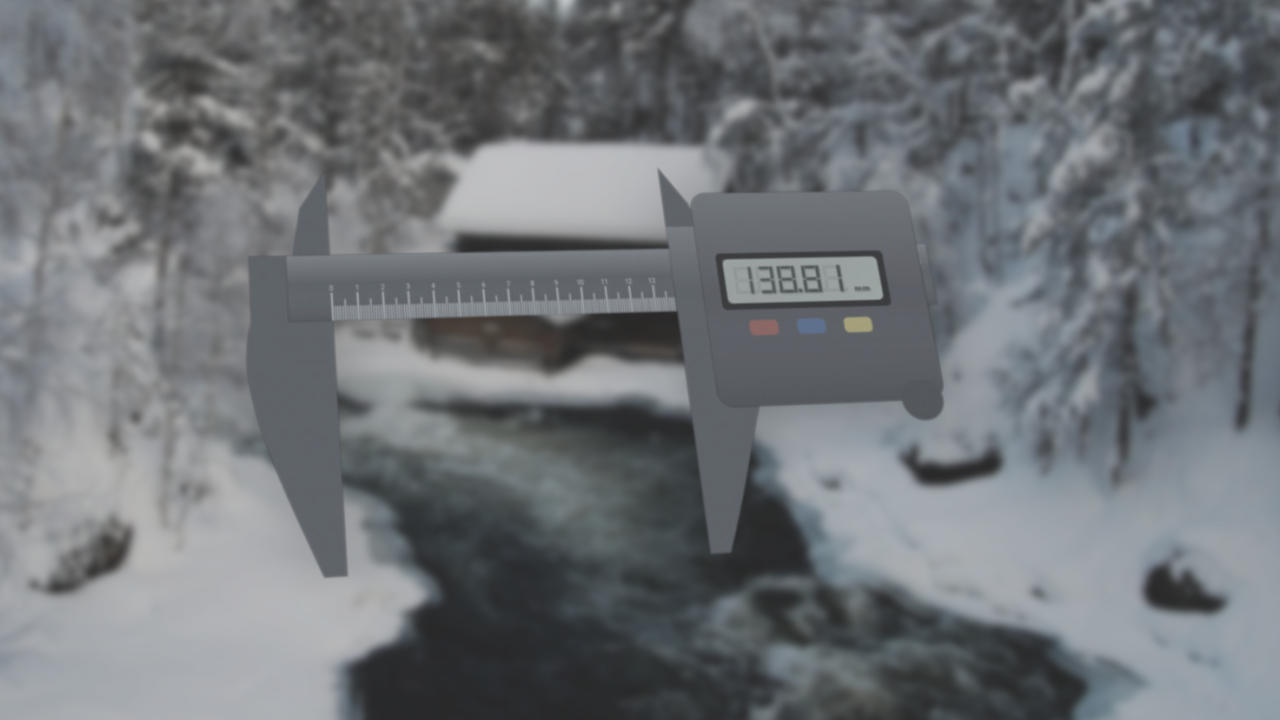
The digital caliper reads 138.81 mm
